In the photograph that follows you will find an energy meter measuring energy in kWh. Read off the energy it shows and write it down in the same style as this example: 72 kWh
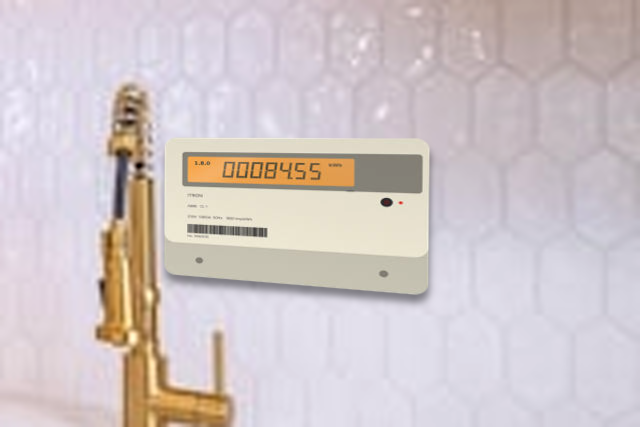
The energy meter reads 84.55 kWh
